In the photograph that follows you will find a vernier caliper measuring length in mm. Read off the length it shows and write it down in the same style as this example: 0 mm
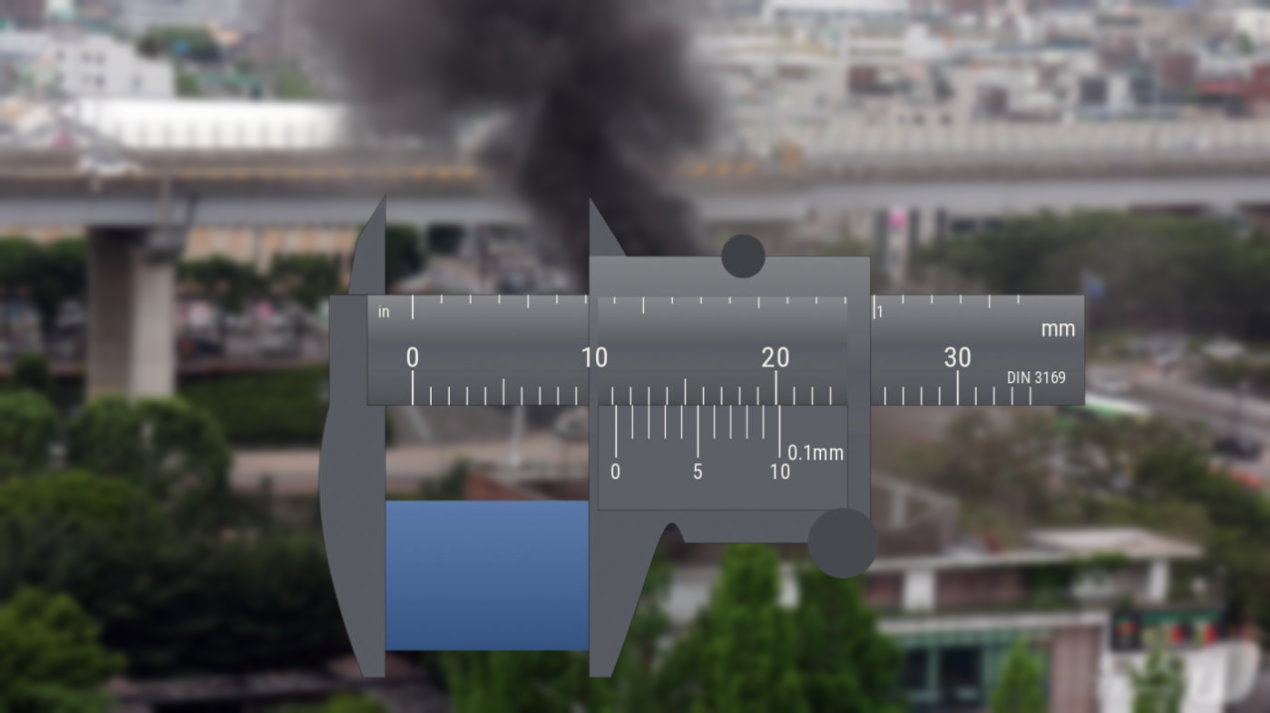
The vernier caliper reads 11.2 mm
